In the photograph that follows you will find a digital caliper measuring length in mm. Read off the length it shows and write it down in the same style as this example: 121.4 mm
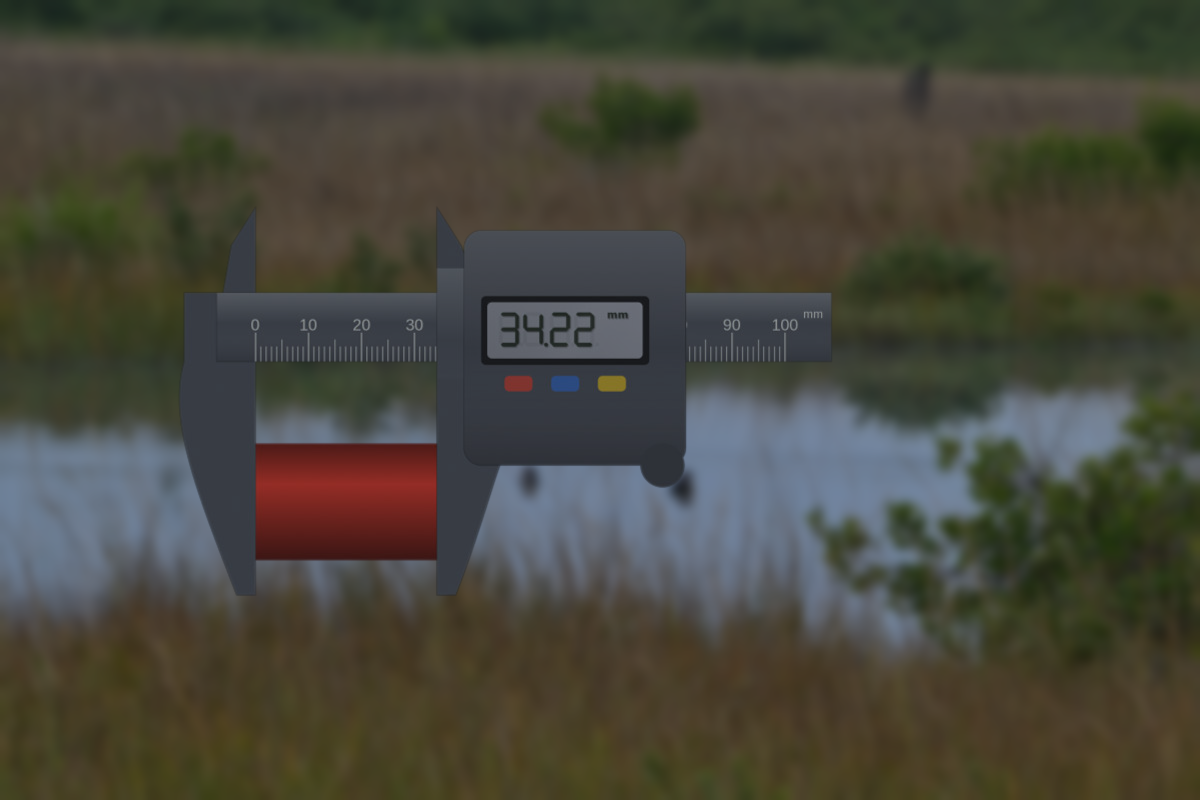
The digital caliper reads 34.22 mm
